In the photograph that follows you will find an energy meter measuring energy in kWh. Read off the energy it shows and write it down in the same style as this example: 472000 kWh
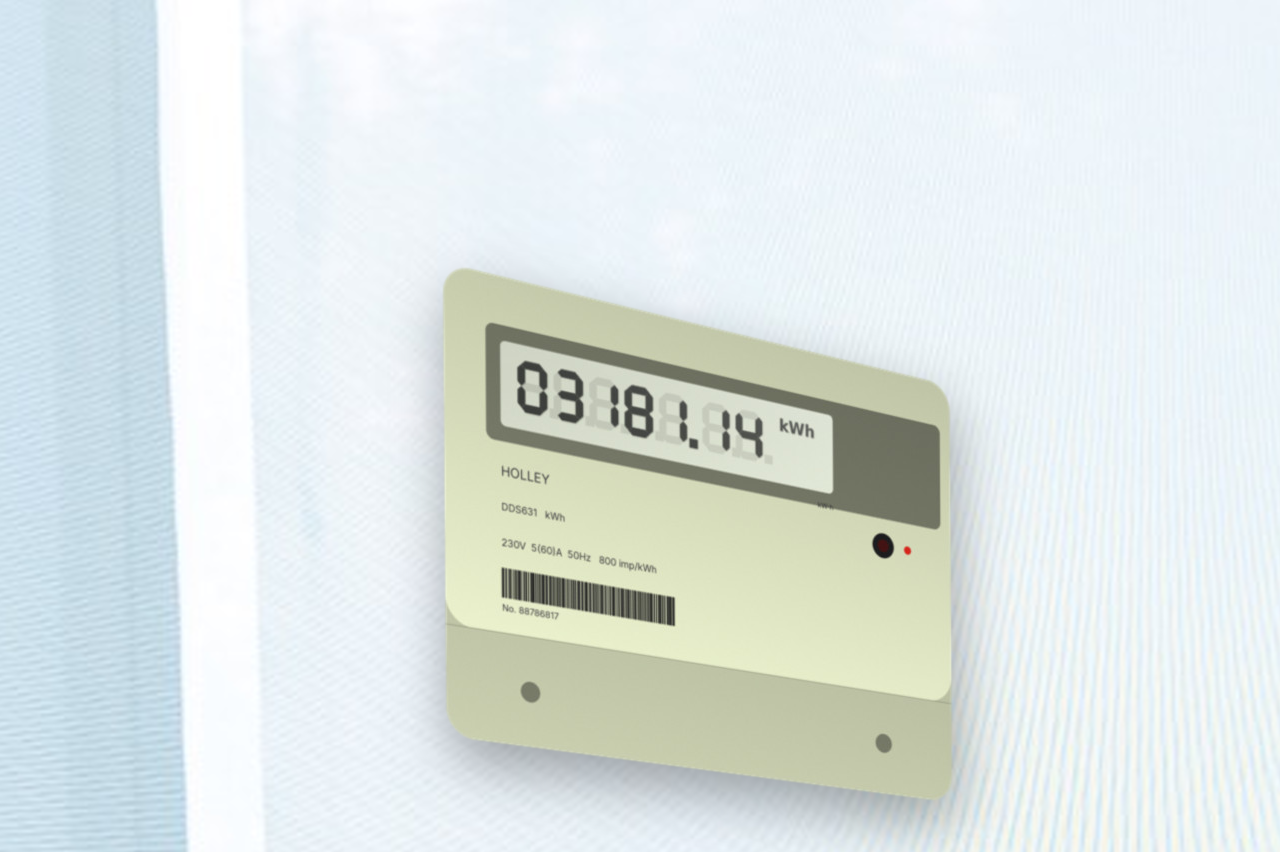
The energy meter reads 3181.14 kWh
